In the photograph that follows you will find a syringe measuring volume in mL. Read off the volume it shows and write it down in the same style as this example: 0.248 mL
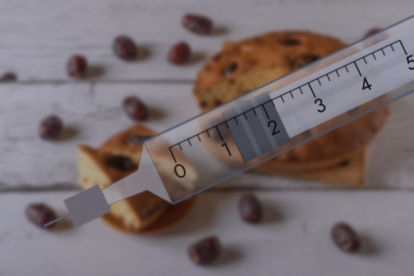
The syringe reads 1.2 mL
